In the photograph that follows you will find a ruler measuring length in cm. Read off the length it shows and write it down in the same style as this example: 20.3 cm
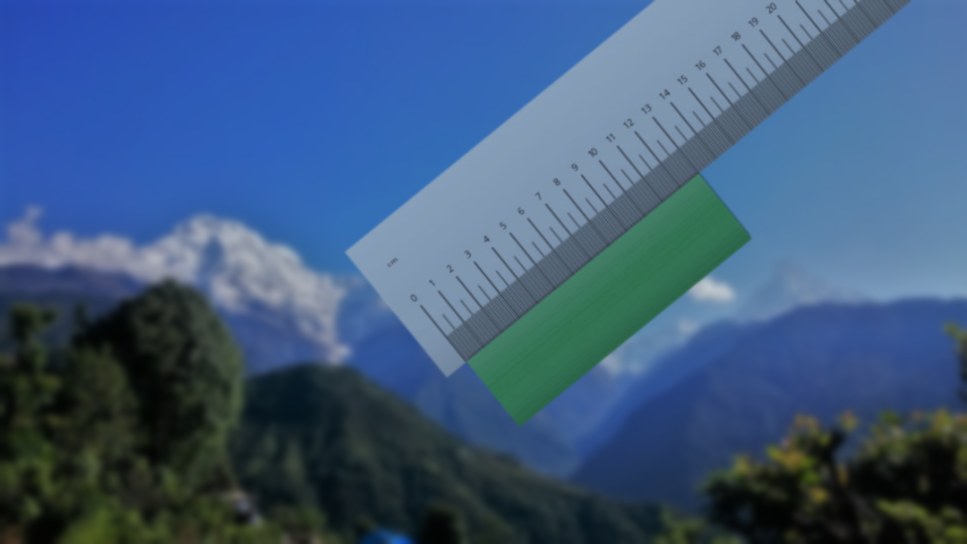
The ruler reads 13 cm
